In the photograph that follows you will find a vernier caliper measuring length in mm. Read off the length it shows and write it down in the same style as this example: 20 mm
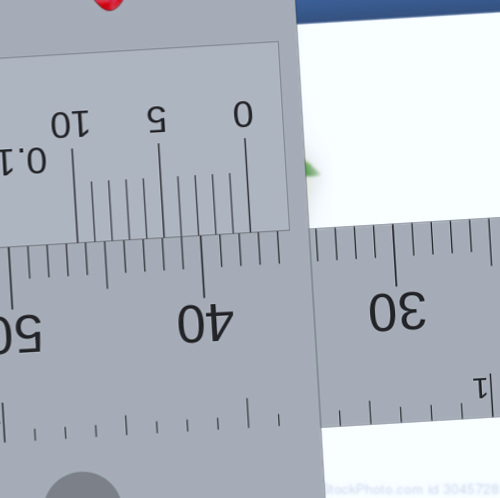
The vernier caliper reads 37.4 mm
